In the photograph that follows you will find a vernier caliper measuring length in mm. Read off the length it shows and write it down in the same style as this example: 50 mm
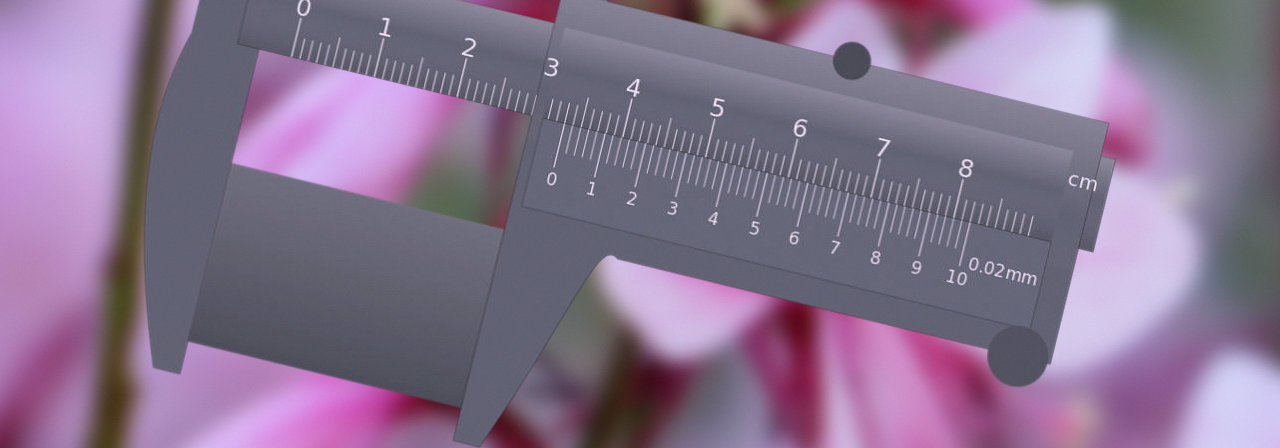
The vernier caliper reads 33.0 mm
